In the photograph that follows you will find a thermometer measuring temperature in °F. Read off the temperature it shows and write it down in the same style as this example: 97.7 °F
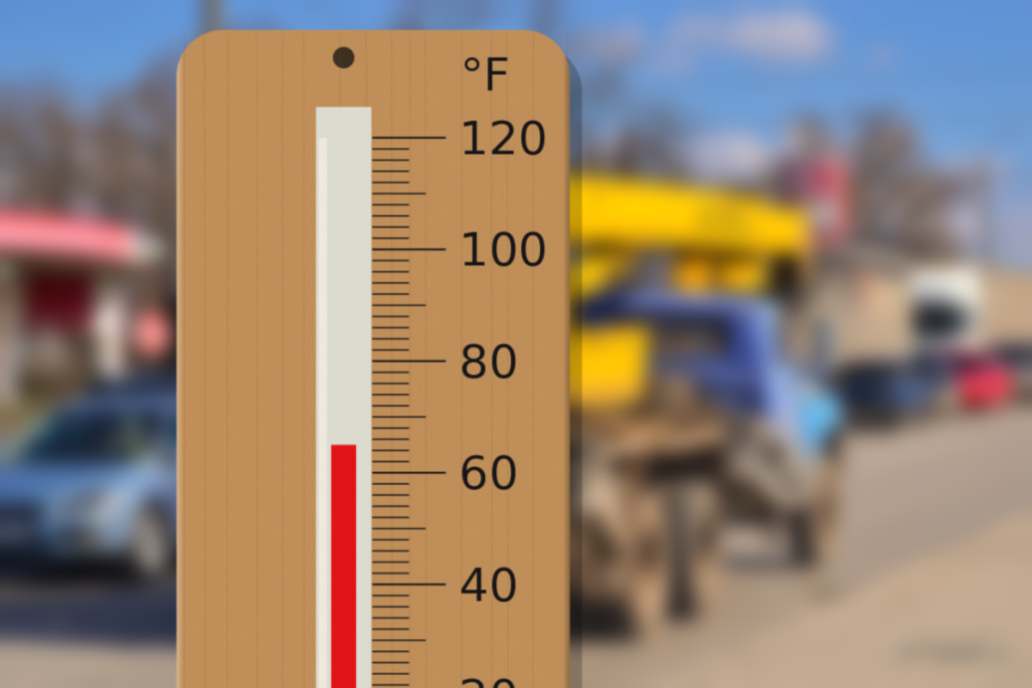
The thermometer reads 65 °F
